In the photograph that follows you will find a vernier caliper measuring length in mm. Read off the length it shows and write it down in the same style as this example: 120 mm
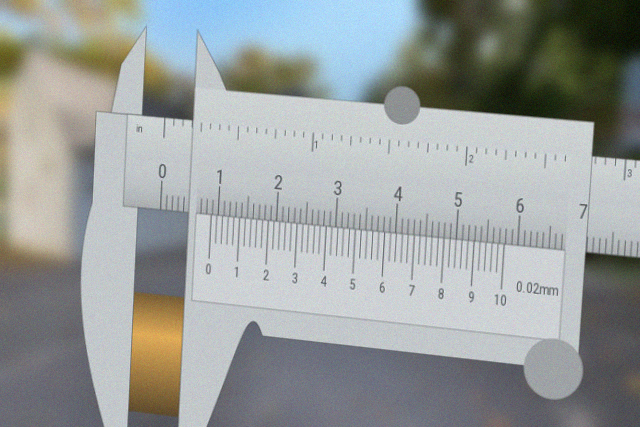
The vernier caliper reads 8.8 mm
